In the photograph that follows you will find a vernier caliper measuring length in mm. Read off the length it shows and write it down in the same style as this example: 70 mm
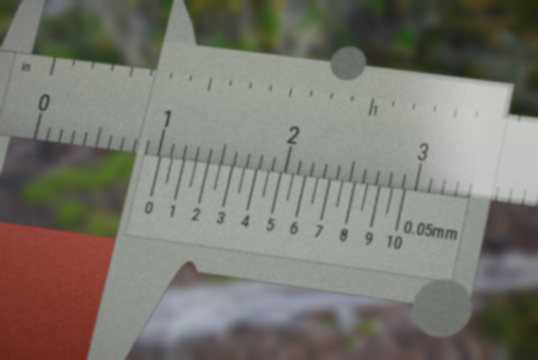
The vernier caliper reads 10.2 mm
